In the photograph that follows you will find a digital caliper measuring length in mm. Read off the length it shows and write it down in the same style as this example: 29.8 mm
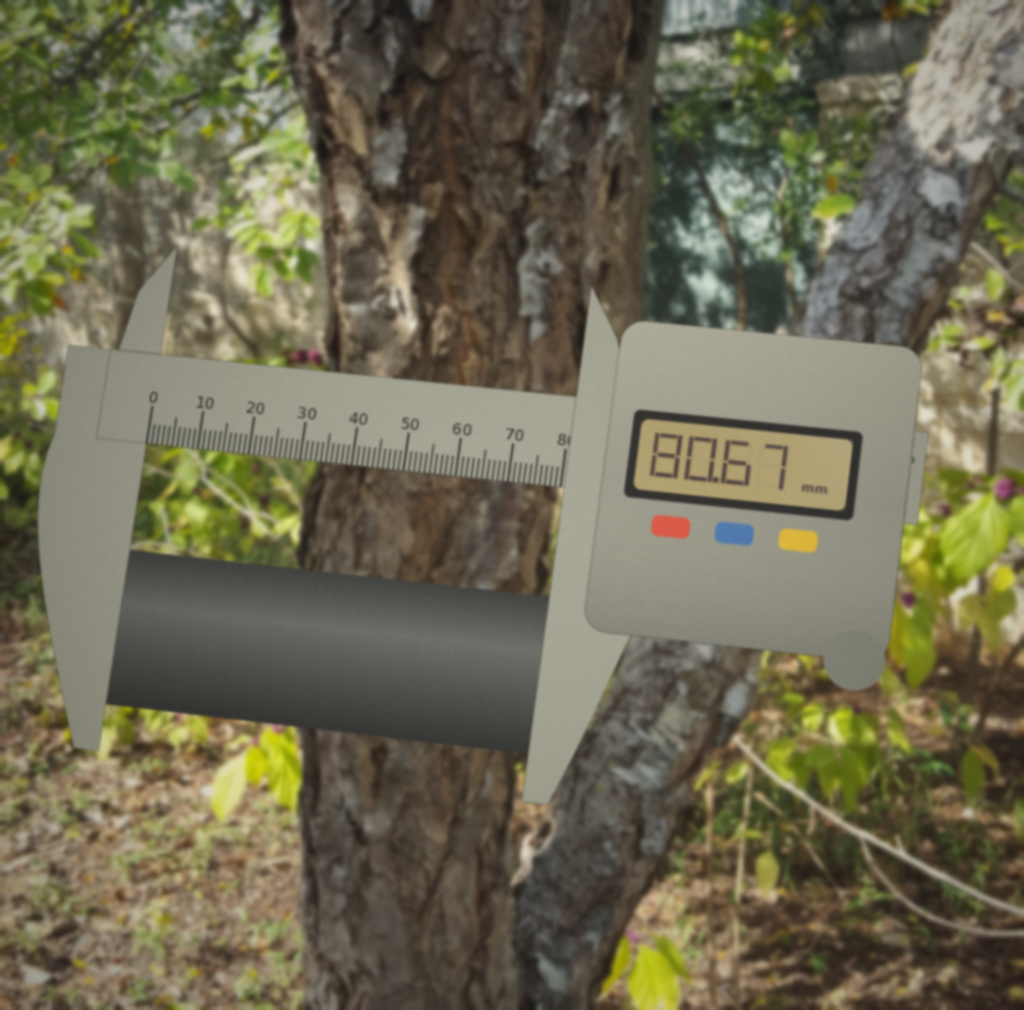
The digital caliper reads 80.67 mm
